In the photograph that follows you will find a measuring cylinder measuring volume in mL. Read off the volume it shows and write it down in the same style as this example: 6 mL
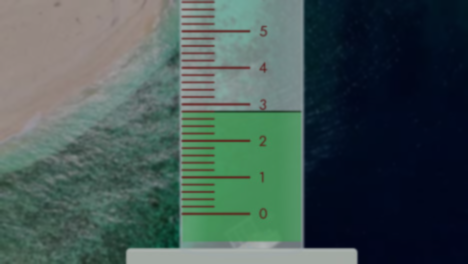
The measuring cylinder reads 2.8 mL
